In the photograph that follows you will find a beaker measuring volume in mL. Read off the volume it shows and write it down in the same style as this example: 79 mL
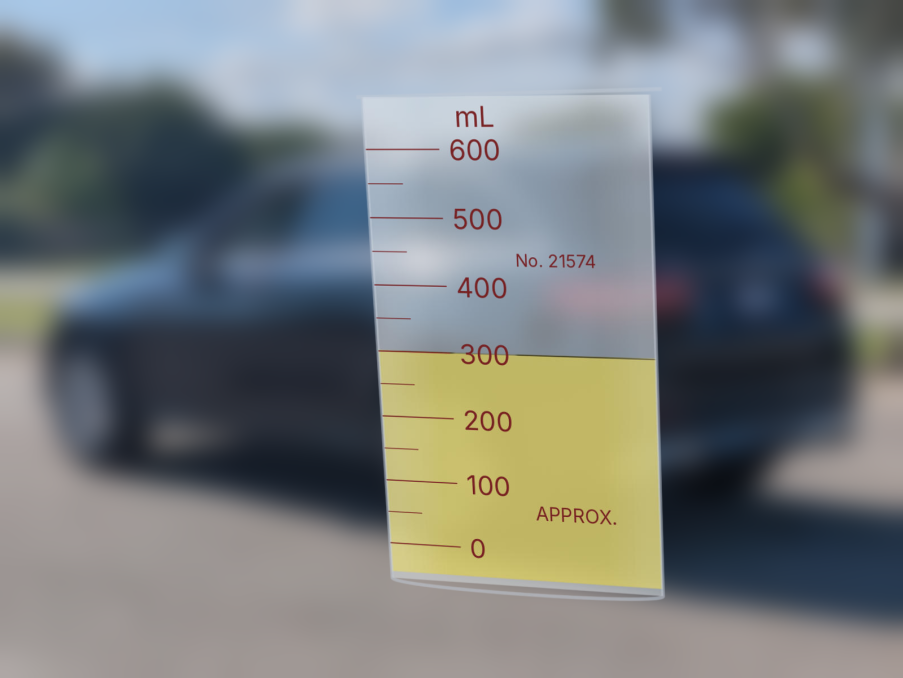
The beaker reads 300 mL
